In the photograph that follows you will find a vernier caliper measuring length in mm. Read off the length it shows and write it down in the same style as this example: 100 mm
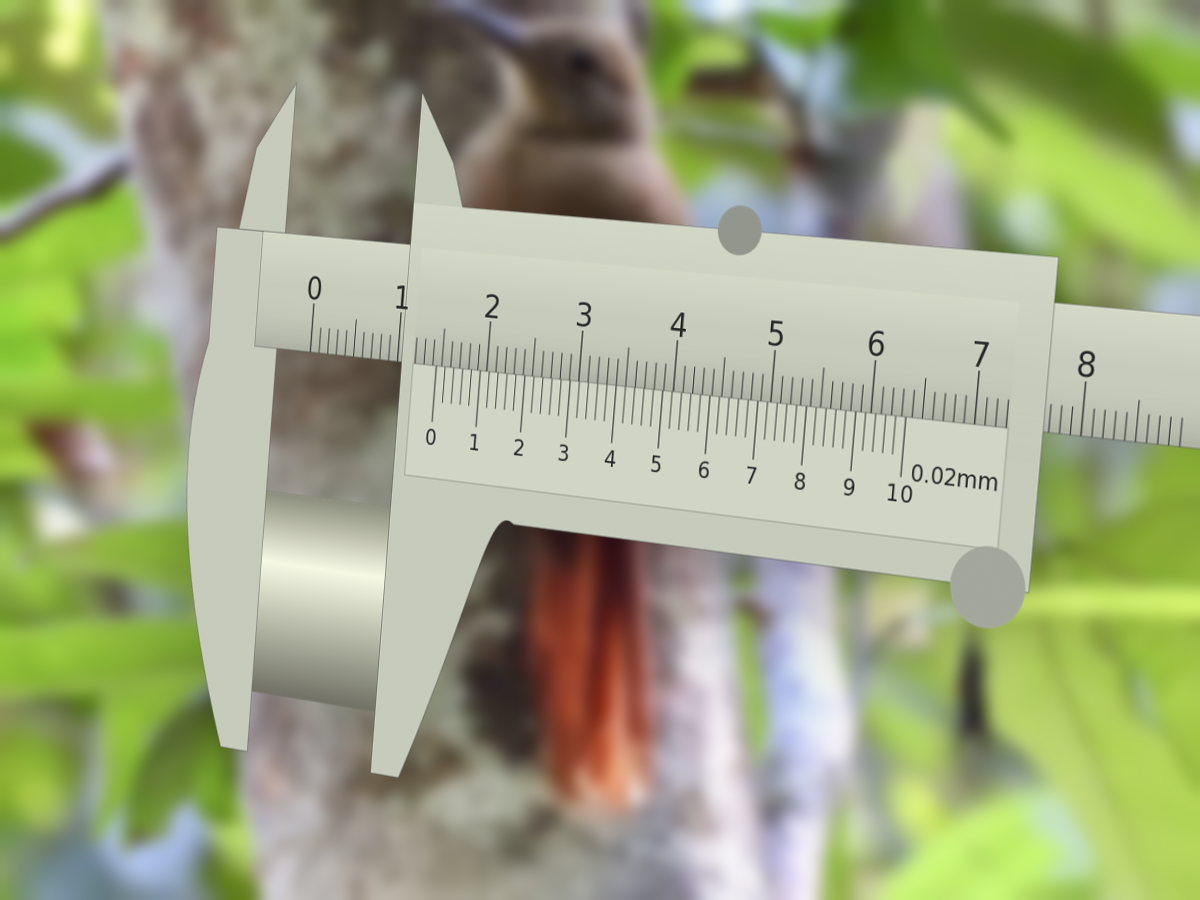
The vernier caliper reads 14.4 mm
